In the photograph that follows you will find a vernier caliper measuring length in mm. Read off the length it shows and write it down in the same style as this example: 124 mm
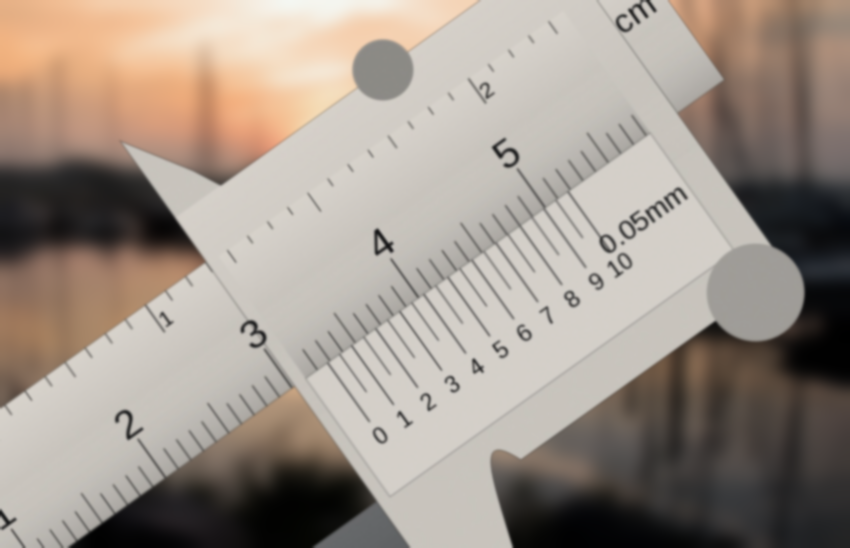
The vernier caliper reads 32.8 mm
